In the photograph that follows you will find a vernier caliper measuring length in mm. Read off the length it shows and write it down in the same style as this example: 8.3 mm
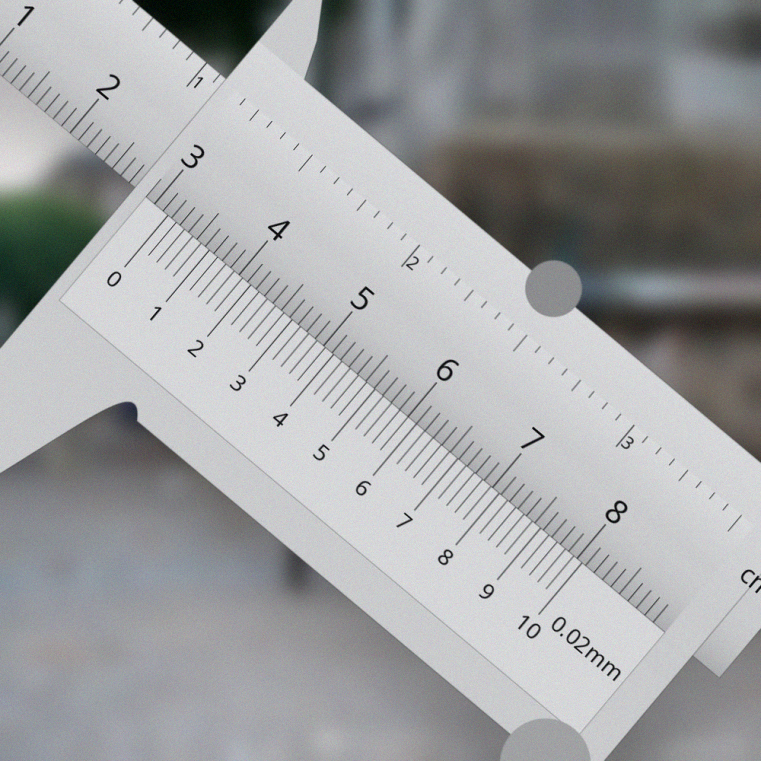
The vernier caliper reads 31.6 mm
